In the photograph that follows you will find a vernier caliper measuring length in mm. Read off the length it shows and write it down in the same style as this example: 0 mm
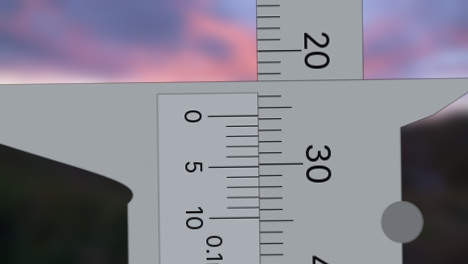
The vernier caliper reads 25.7 mm
